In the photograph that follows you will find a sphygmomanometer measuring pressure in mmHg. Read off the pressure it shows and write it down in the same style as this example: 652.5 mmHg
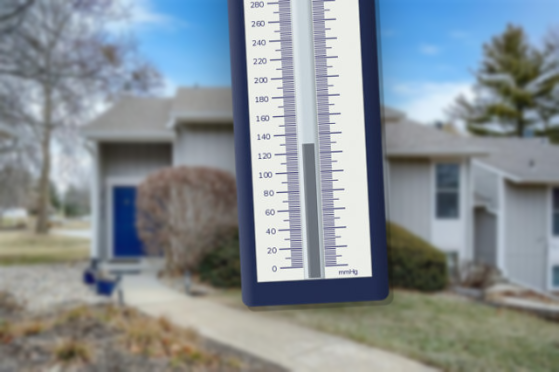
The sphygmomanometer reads 130 mmHg
